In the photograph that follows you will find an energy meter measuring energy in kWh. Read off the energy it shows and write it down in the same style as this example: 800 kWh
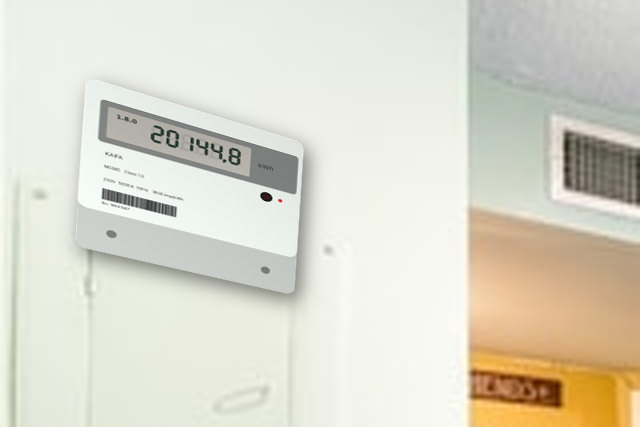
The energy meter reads 20144.8 kWh
